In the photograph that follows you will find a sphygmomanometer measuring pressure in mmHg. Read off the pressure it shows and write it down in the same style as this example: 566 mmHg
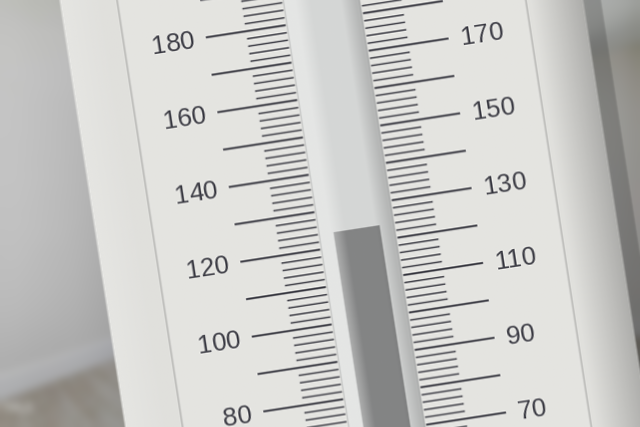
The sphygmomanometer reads 124 mmHg
